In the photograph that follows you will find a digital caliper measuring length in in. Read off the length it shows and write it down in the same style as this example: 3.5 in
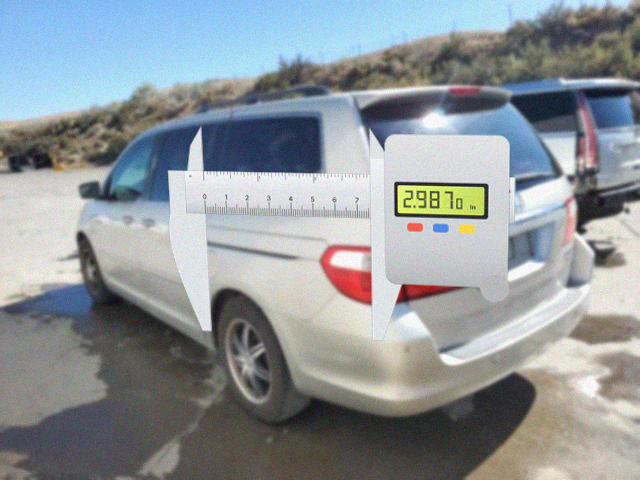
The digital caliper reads 2.9870 in
